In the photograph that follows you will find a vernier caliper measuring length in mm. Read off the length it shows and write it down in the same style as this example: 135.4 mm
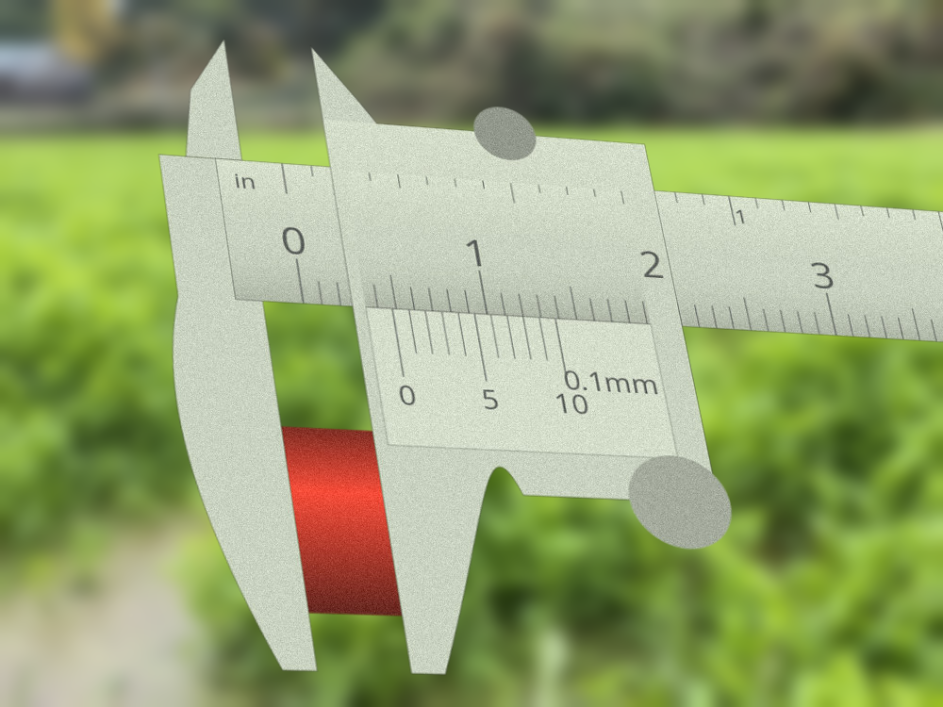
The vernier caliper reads 4.8 mm
